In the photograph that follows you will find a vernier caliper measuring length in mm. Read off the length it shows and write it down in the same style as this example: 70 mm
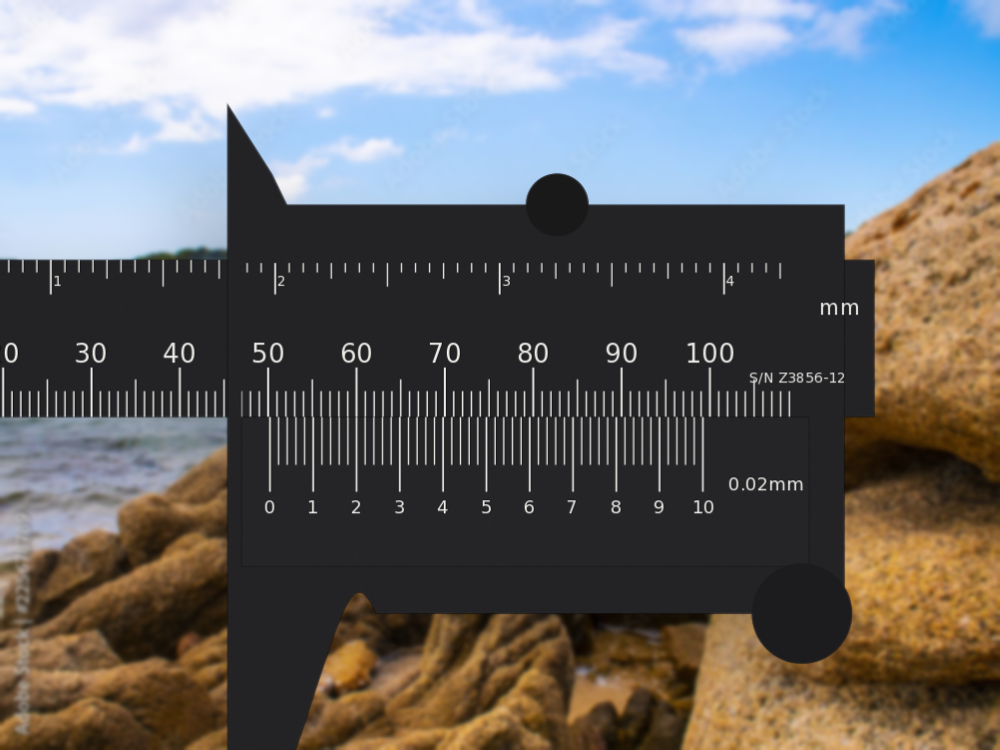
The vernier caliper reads 50.2 mm
